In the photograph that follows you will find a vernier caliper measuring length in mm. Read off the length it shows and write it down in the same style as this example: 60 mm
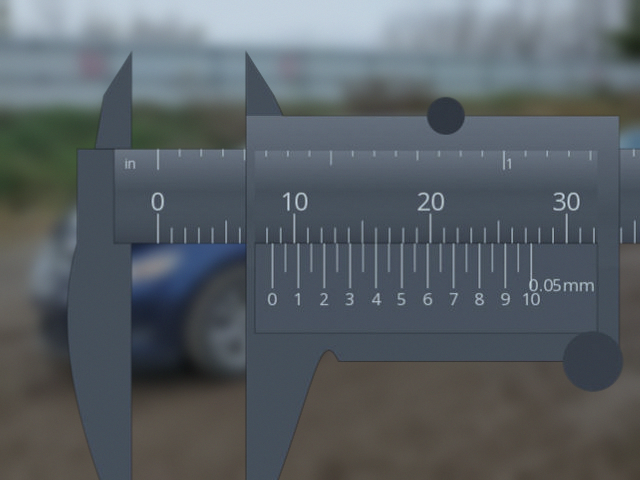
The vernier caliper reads 8.4 mm
